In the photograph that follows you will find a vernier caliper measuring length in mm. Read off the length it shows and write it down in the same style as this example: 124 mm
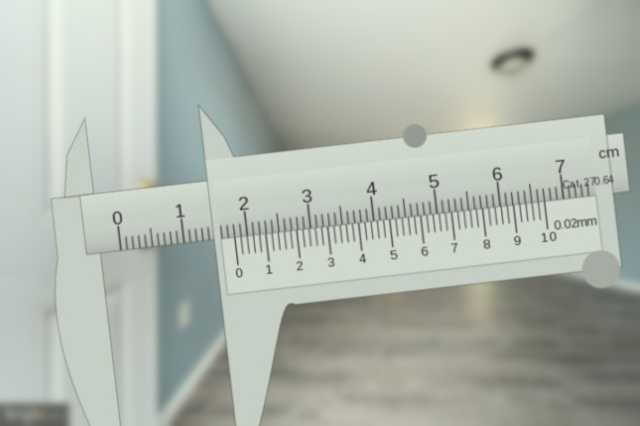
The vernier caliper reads 18.0 mm
